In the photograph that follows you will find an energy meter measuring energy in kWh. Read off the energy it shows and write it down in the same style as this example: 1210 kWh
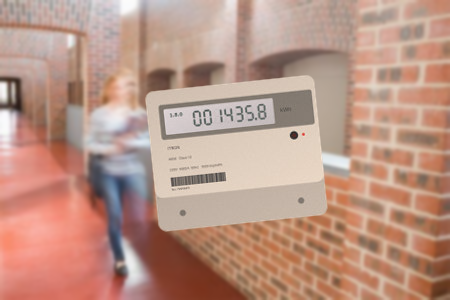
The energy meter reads 1435.8 kWh
